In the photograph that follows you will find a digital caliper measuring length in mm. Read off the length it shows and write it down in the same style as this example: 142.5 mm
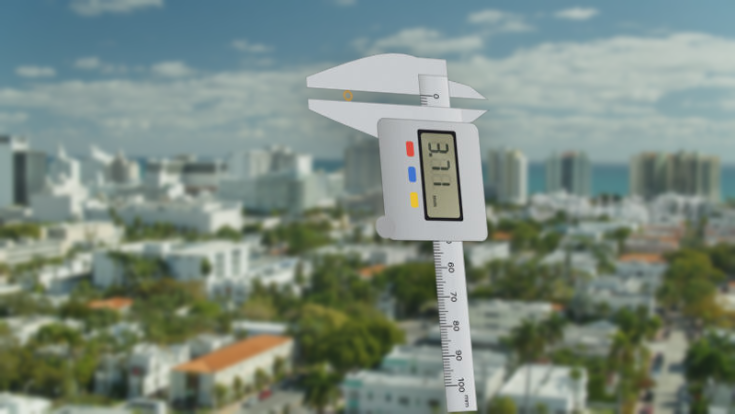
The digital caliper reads 3.71 mm
